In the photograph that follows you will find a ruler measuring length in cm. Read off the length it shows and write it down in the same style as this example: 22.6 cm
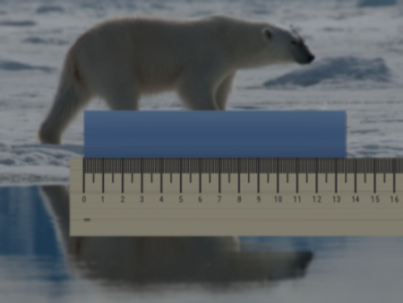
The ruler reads 13.5 cm
